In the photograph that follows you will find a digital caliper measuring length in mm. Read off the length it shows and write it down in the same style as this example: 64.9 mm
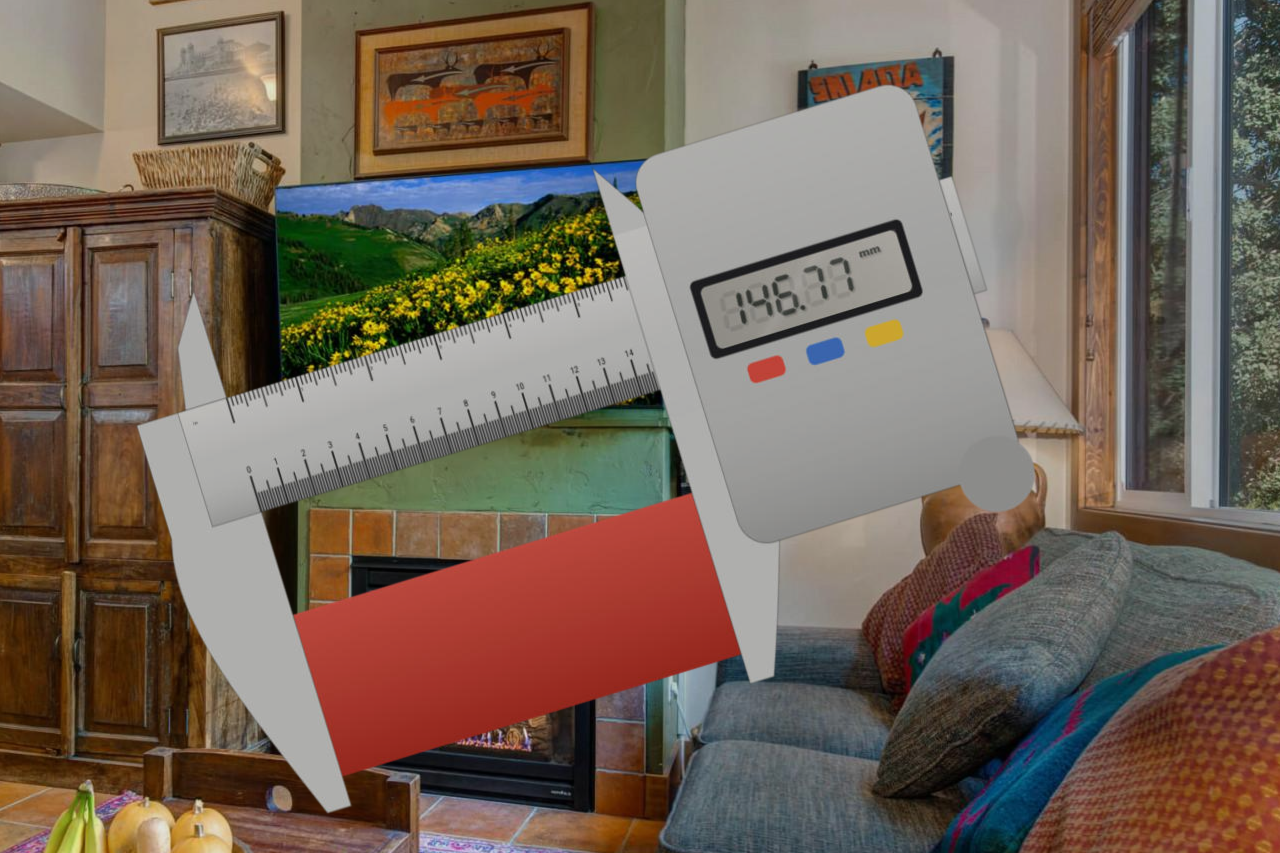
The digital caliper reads 146.77 mm
